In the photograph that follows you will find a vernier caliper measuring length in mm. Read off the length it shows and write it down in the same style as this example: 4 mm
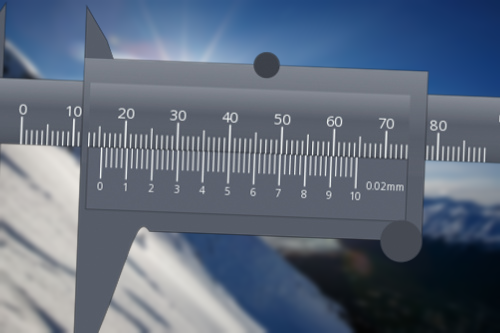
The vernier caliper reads 15.5 mm
